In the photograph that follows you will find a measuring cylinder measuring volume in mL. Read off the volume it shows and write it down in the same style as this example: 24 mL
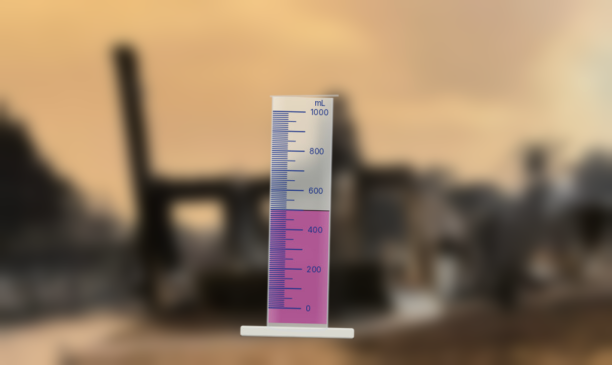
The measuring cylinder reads 500 mL
